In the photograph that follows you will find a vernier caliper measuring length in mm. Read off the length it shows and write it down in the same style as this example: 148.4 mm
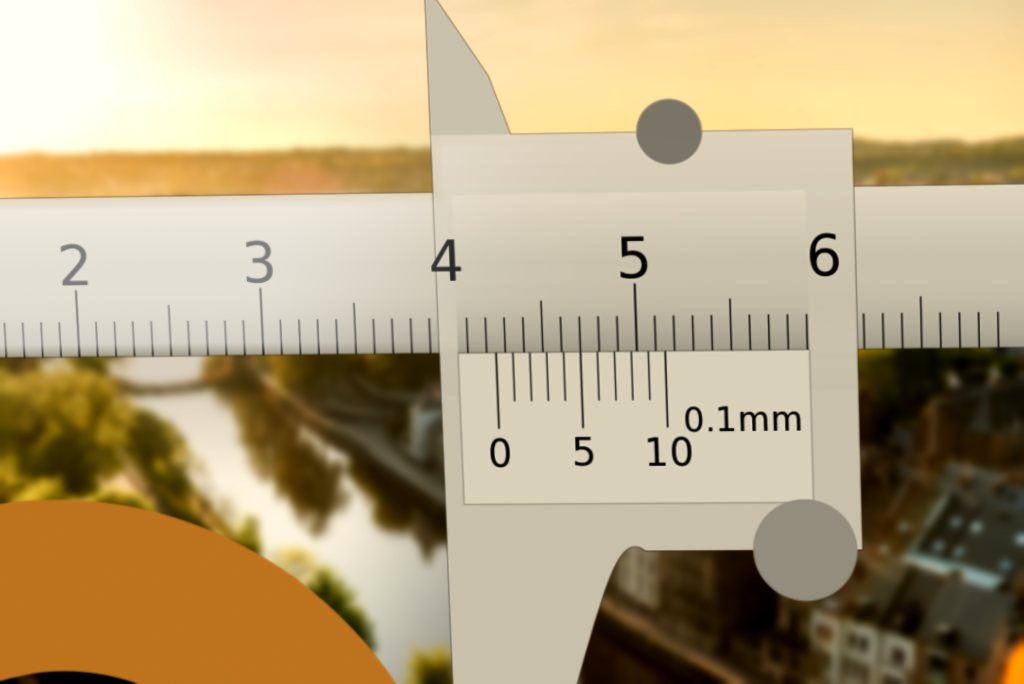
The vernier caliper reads 42.5 mm
